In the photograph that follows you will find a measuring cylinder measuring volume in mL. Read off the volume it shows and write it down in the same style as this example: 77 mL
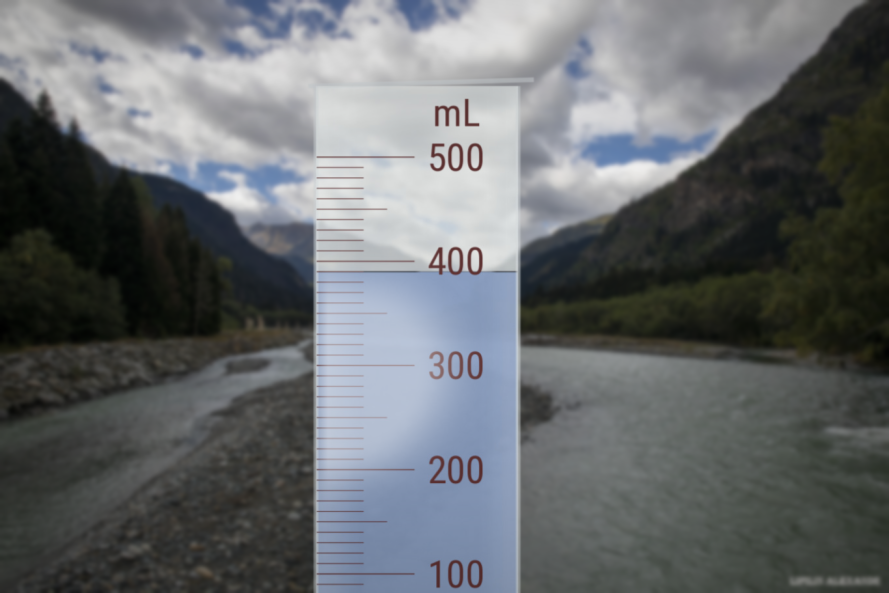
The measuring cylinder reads 390 mL
